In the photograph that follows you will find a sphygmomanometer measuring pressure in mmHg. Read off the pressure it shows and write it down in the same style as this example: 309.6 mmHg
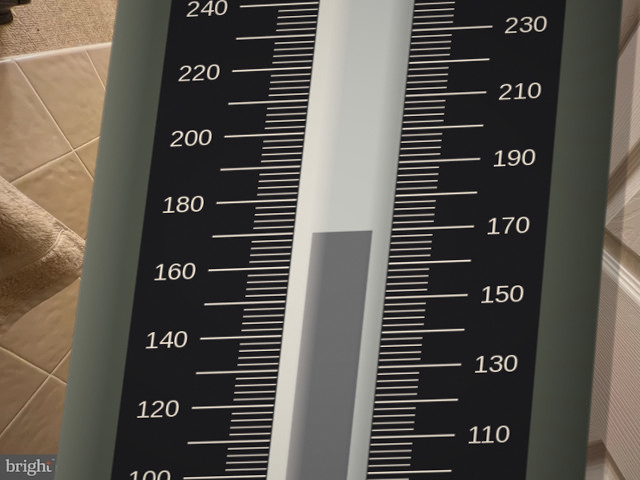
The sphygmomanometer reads 170 mmHg
